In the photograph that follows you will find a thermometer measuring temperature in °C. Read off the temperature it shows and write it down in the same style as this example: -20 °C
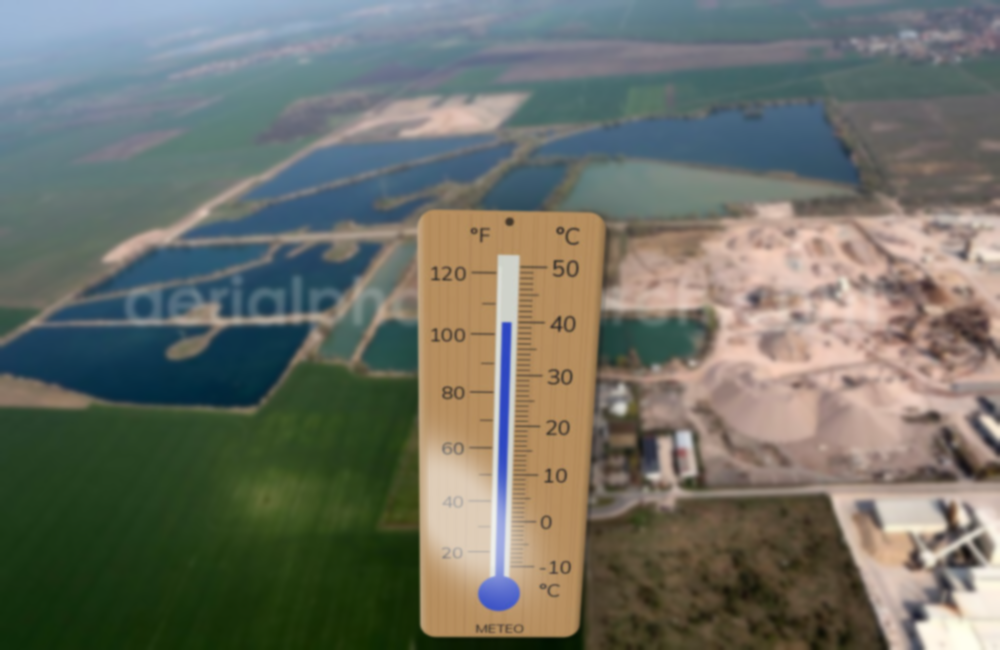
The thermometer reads 40 °C
